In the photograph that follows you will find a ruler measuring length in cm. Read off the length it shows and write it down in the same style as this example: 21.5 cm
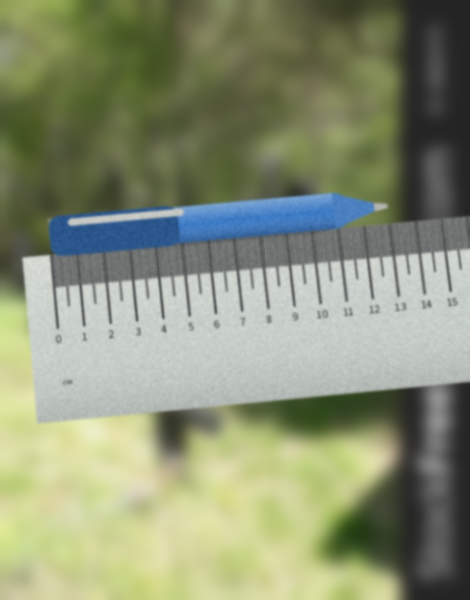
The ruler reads 13 cm
